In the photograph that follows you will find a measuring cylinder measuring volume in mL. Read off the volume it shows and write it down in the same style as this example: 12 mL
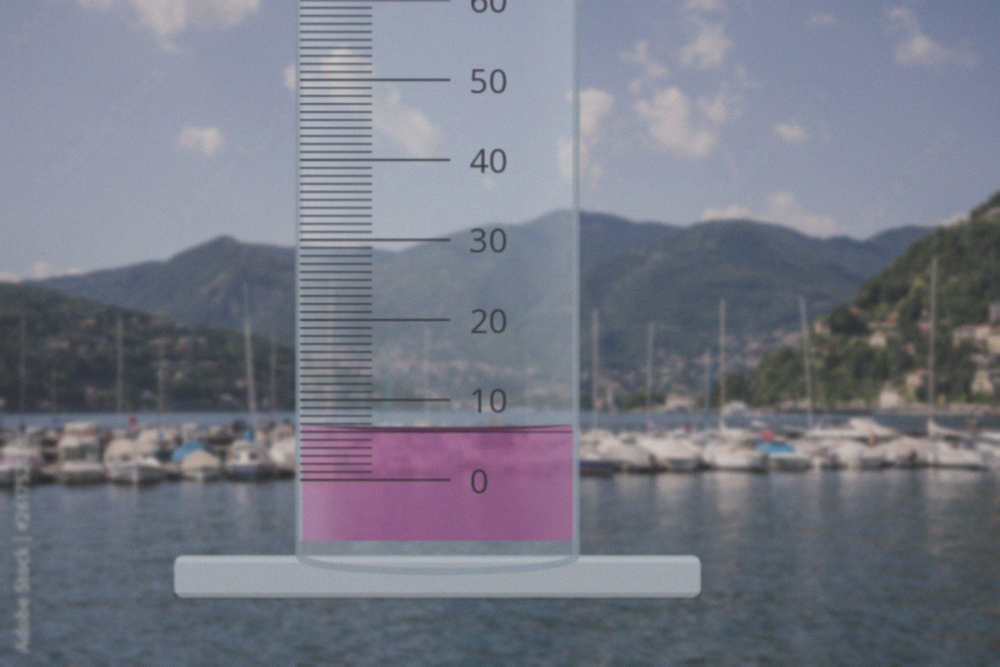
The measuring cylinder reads 6 mL
